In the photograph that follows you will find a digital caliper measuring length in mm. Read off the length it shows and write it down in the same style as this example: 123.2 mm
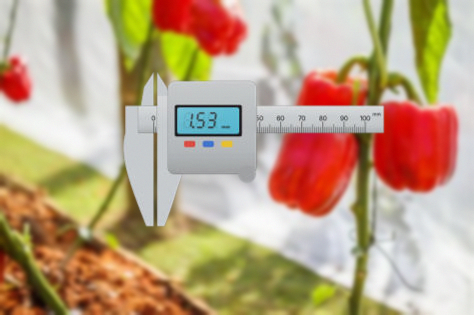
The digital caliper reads 1.53 mm
